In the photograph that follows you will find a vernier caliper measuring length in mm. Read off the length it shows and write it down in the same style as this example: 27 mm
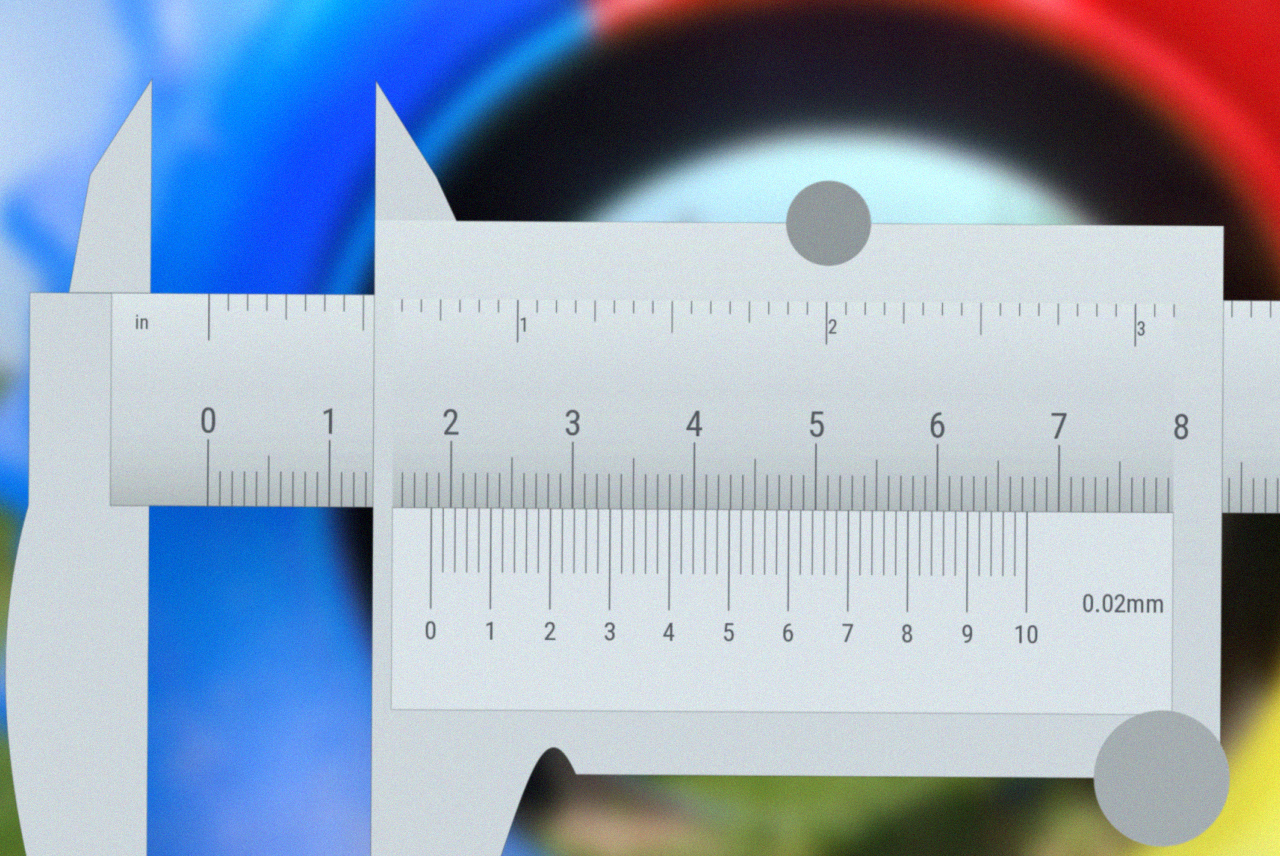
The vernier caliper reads 18.4 mm
